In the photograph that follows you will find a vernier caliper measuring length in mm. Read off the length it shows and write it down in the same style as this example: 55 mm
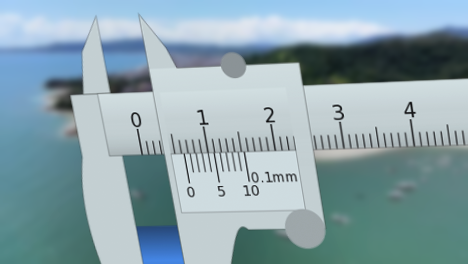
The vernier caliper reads 6.4 mm
